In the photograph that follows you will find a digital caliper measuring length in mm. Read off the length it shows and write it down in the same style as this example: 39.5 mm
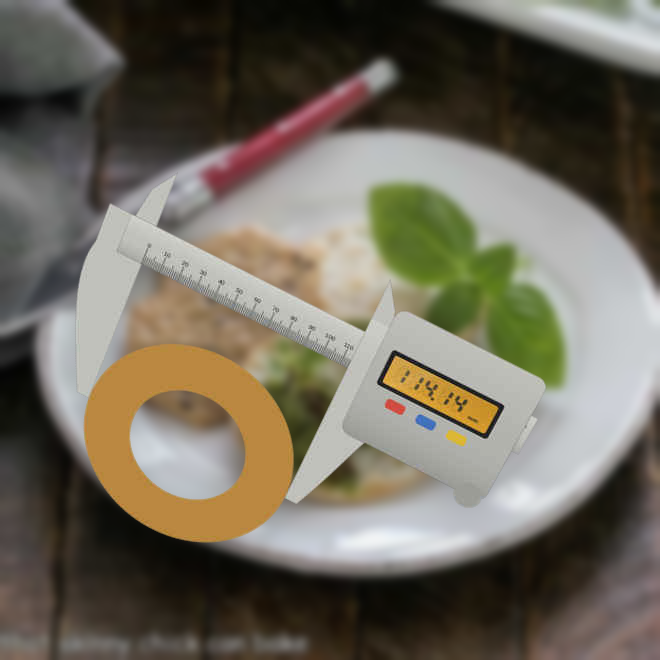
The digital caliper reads 114.14 mm
